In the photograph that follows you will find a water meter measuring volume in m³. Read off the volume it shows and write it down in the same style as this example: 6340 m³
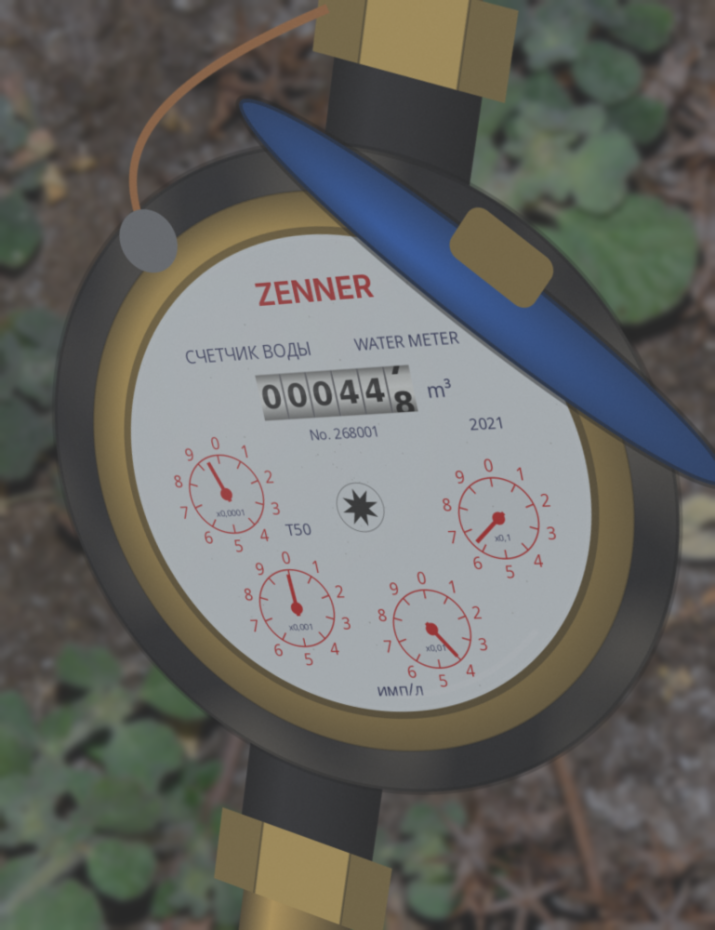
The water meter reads 447.6399 m³
